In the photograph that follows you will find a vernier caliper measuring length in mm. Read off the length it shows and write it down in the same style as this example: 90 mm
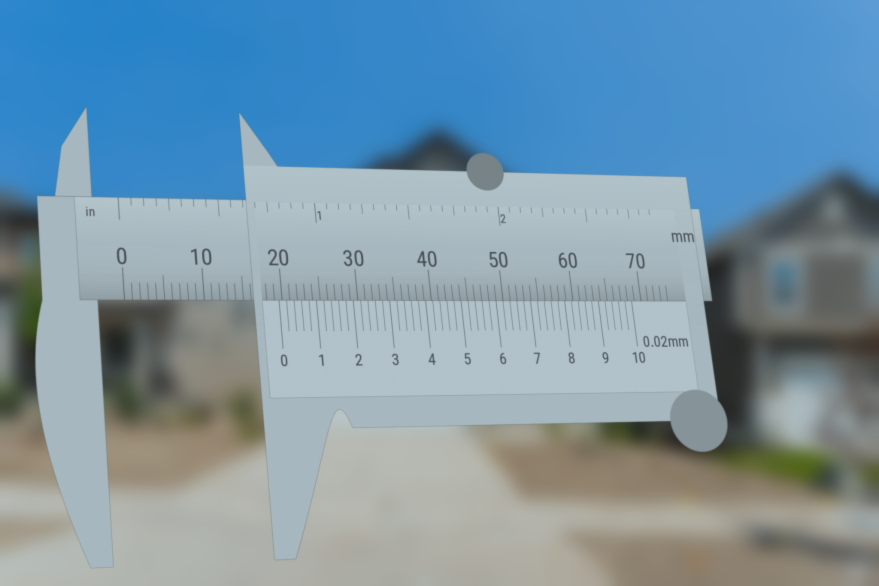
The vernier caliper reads 19.6 mm
